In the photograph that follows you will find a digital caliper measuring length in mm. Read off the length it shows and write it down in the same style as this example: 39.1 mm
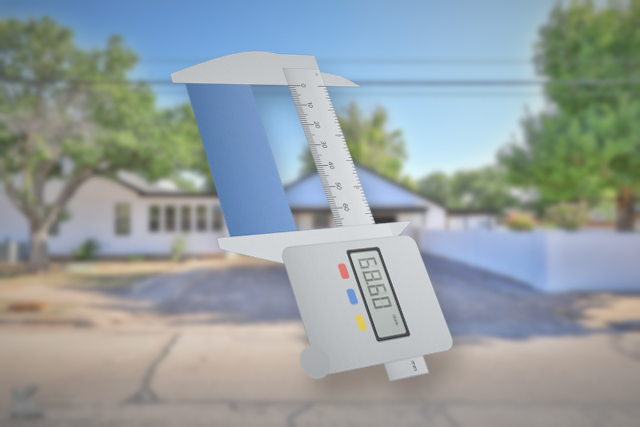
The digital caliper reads 68.60 mm
